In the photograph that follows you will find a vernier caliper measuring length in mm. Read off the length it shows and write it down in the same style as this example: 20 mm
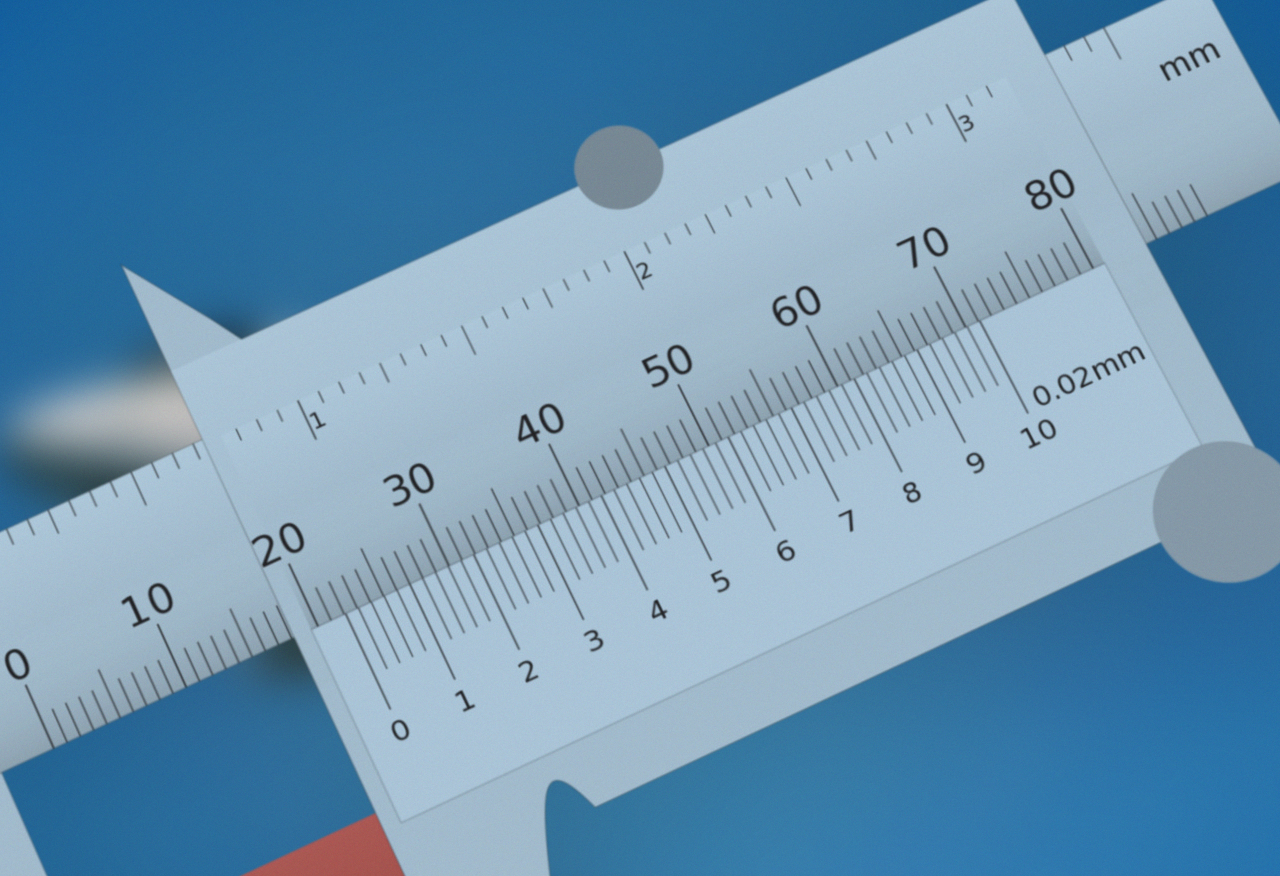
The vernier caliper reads 22.1 mm
